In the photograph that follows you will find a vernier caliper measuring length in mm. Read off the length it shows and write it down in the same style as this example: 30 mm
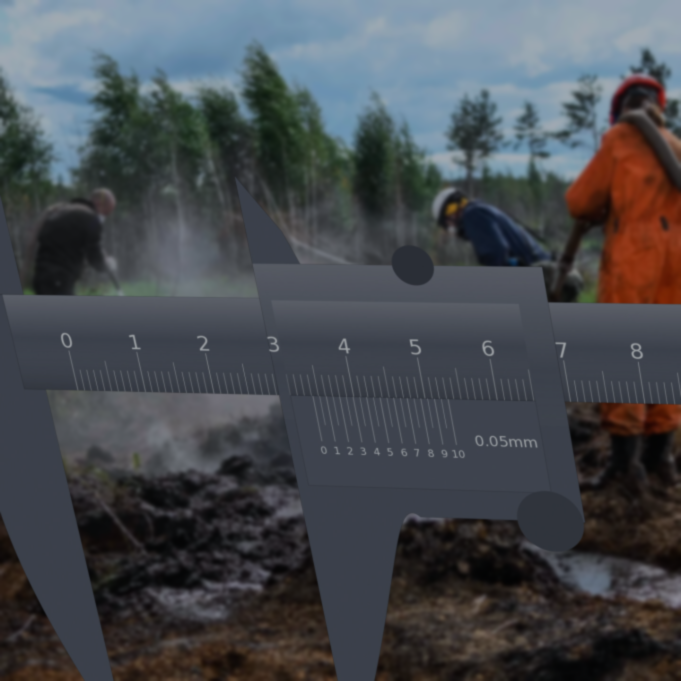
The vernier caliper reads 34.2 mm
